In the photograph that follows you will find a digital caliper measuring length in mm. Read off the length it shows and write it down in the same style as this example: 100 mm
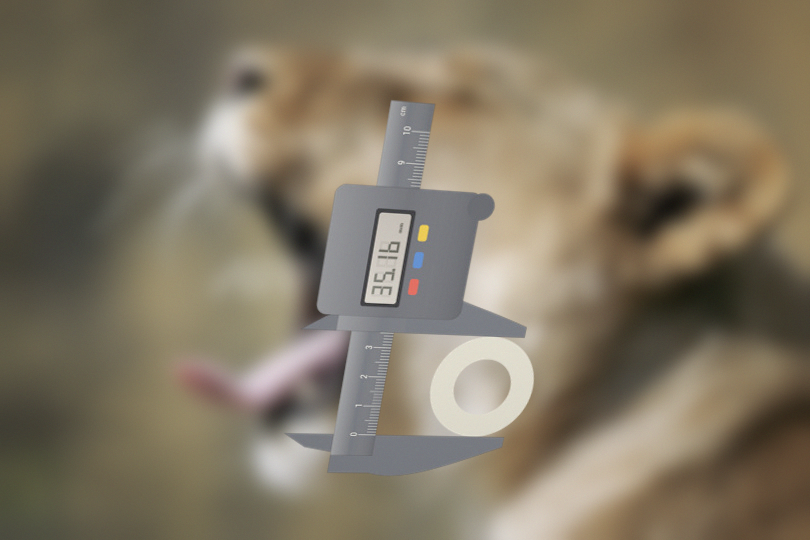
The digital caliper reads 35.16 mm
